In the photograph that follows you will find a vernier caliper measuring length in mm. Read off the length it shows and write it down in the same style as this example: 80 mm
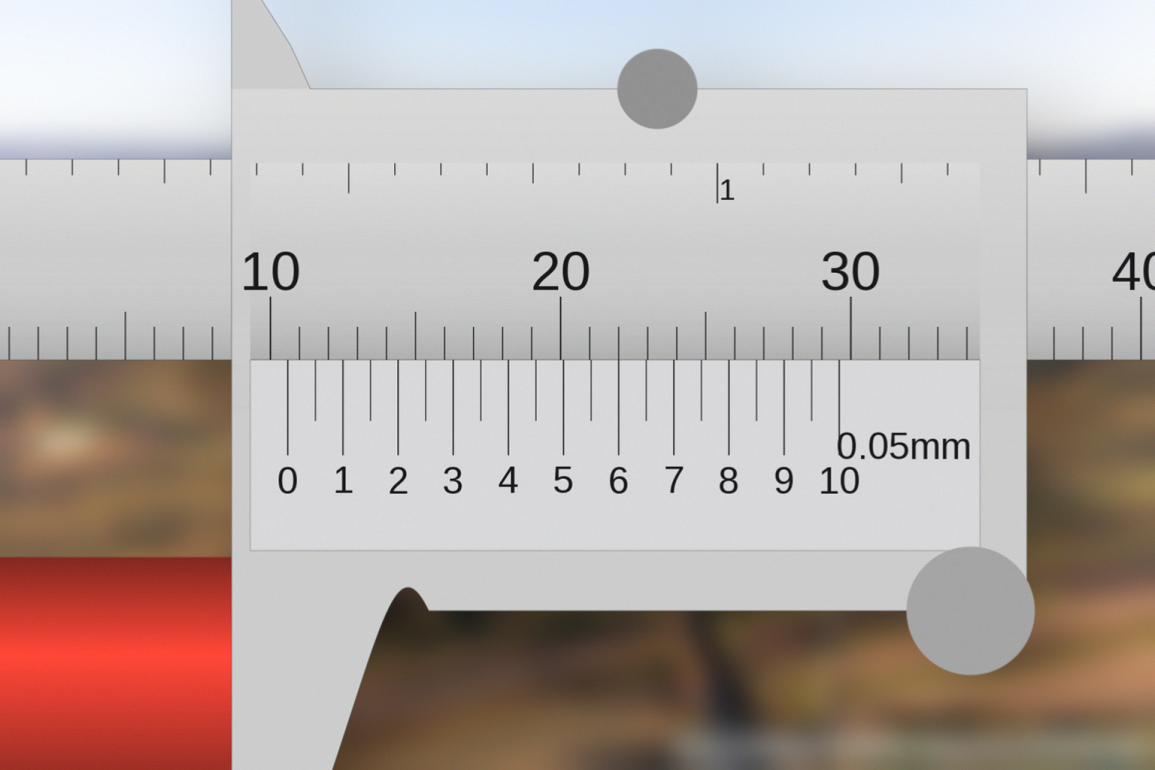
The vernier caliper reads 10.60 mm
